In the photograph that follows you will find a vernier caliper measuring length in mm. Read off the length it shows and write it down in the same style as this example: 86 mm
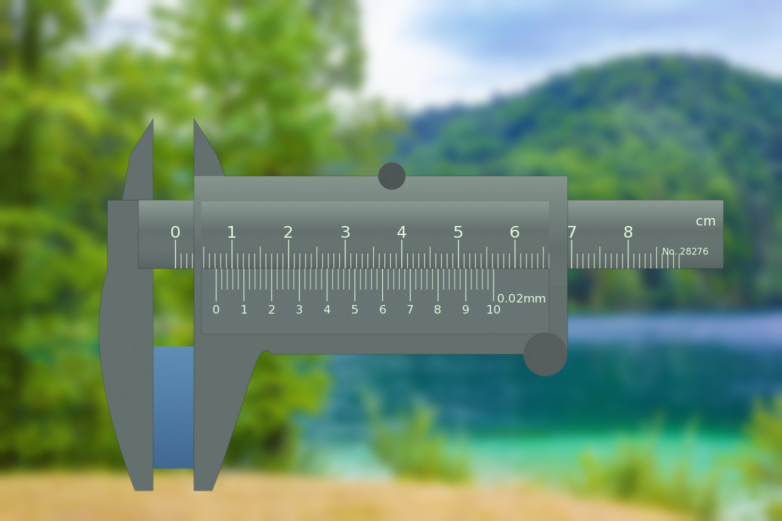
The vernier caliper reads 7.2 mm
